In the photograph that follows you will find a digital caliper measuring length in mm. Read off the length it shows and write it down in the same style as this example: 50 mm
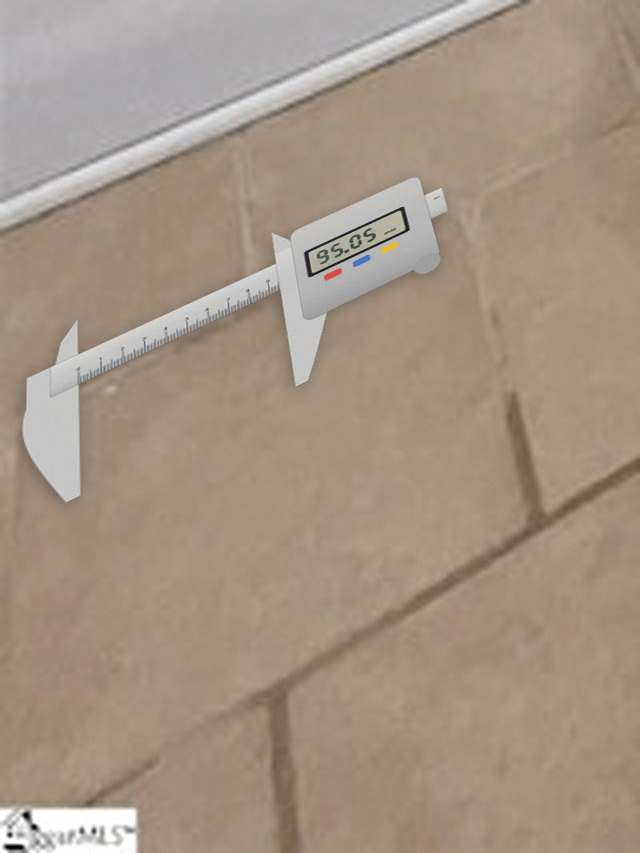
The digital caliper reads 95.05 mm
